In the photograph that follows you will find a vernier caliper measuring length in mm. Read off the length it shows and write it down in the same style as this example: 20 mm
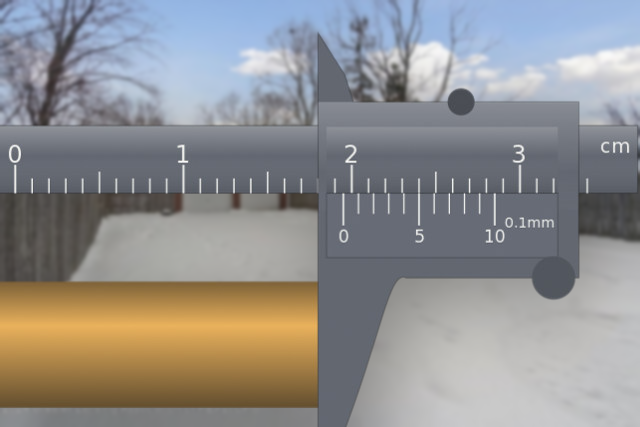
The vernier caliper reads 19.5 mm
